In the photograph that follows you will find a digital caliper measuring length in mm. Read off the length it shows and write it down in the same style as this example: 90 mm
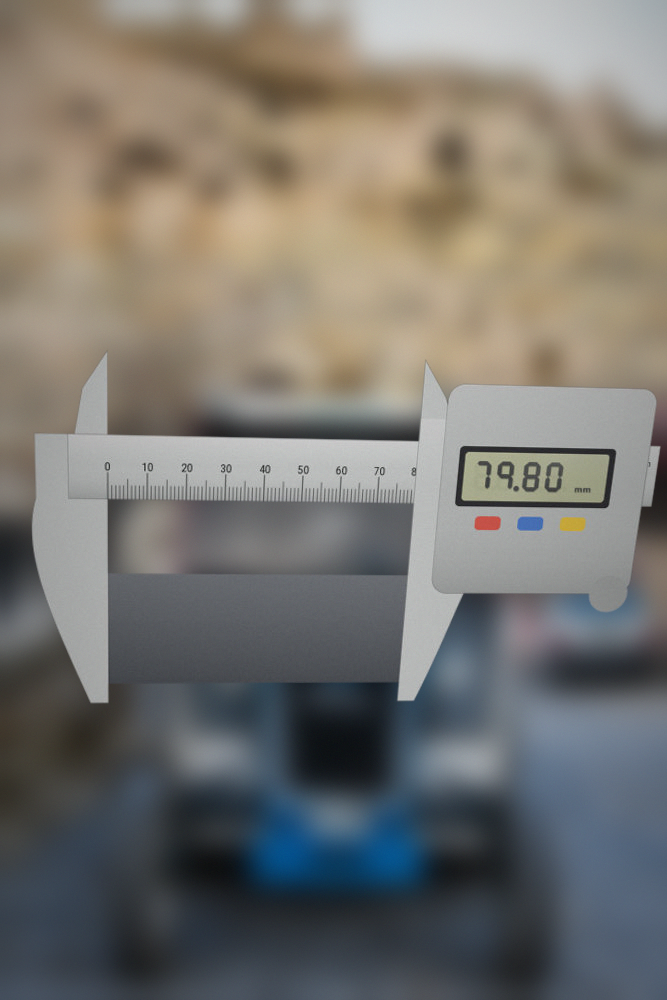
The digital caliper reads 79.80 mm
